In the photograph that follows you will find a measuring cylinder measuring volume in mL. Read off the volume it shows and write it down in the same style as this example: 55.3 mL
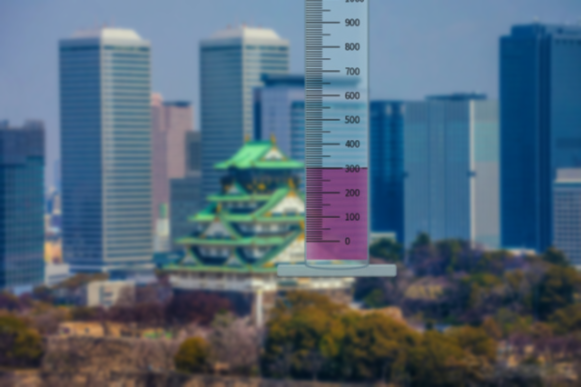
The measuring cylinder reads 300 mL
